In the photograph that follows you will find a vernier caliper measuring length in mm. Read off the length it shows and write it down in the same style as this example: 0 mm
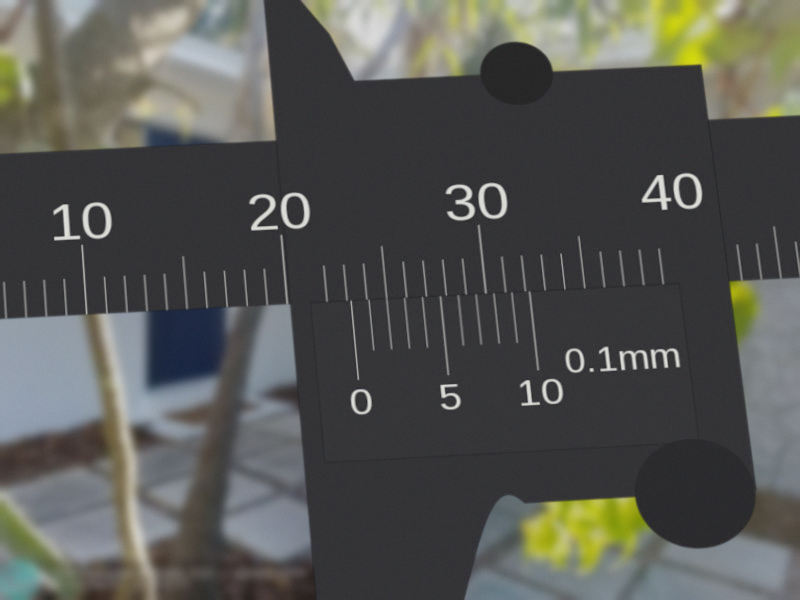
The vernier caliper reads 23.2 mm
